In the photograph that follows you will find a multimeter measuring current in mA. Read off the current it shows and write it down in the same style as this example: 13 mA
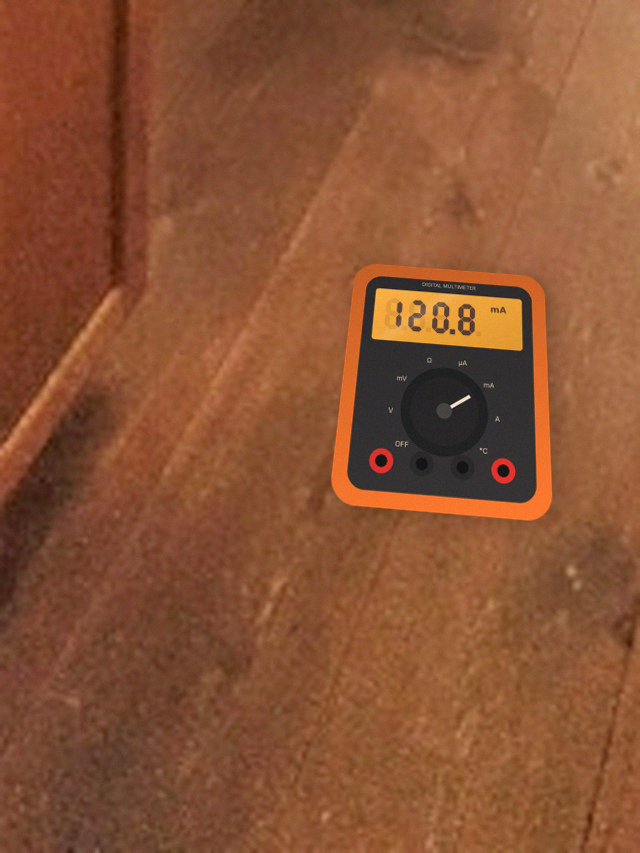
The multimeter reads 120.8 mA
